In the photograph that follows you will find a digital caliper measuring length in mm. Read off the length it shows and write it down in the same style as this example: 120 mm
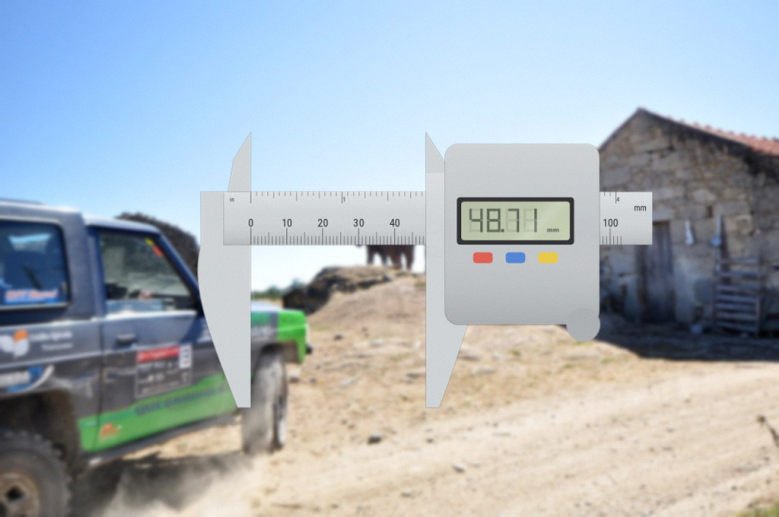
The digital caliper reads 48.71 mm
